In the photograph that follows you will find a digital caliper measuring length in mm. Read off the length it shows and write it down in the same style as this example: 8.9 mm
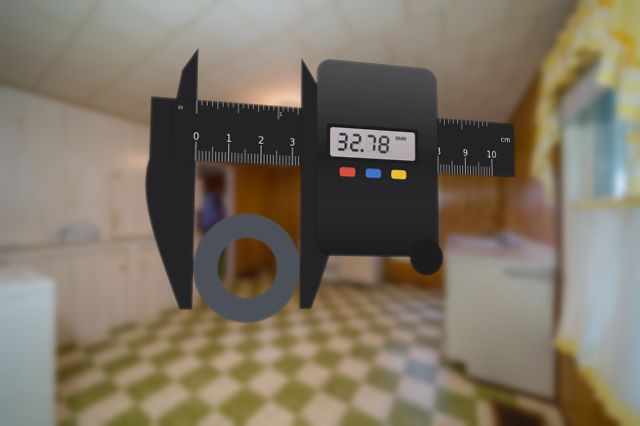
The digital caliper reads 32.78 mm
